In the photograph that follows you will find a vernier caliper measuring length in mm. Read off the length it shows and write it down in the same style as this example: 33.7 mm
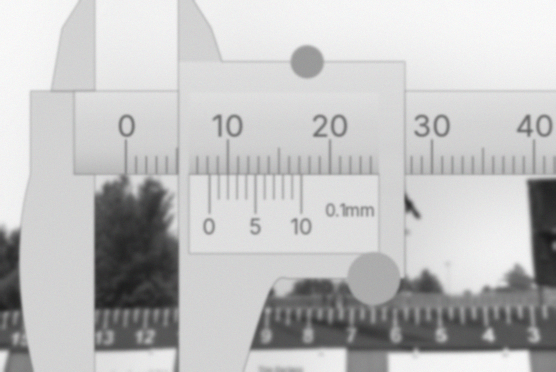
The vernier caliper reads 8.2 mm
